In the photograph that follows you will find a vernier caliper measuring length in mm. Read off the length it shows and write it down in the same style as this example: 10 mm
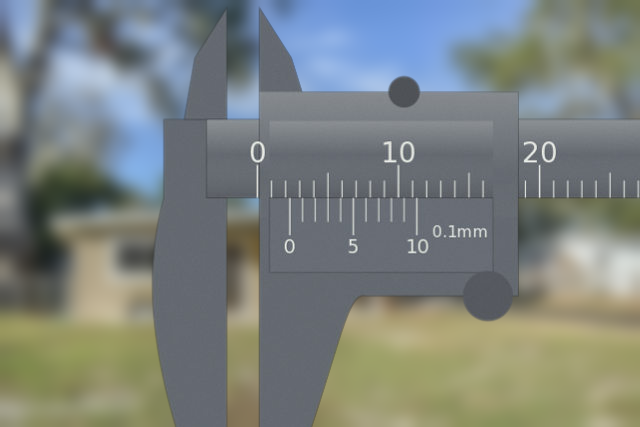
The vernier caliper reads 2.3 mm
